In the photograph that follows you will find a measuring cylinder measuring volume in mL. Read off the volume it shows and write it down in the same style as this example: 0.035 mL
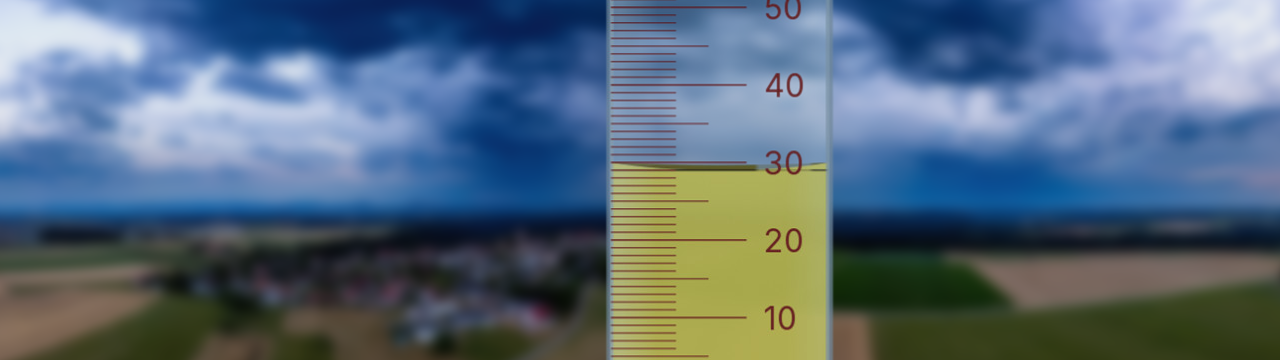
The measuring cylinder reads 29 mL
